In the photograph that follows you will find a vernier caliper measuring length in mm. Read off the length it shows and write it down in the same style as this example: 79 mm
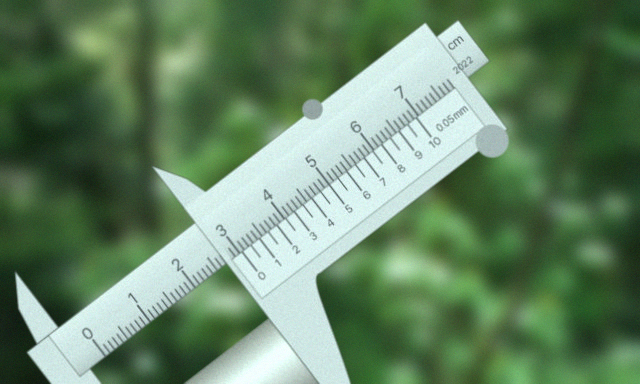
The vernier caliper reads 30.5 mm
